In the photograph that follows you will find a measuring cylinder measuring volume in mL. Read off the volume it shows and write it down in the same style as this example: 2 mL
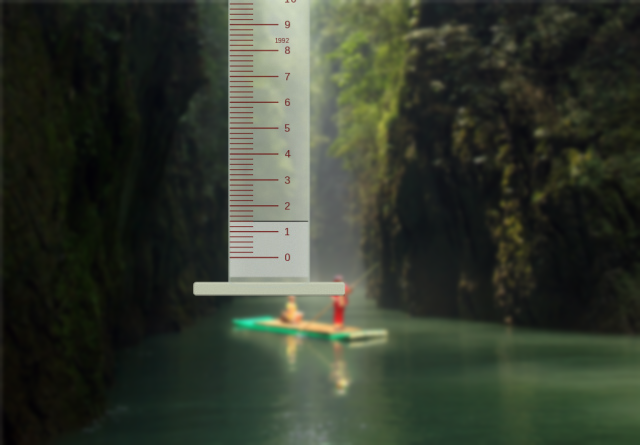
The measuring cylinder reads 1.4 mL
